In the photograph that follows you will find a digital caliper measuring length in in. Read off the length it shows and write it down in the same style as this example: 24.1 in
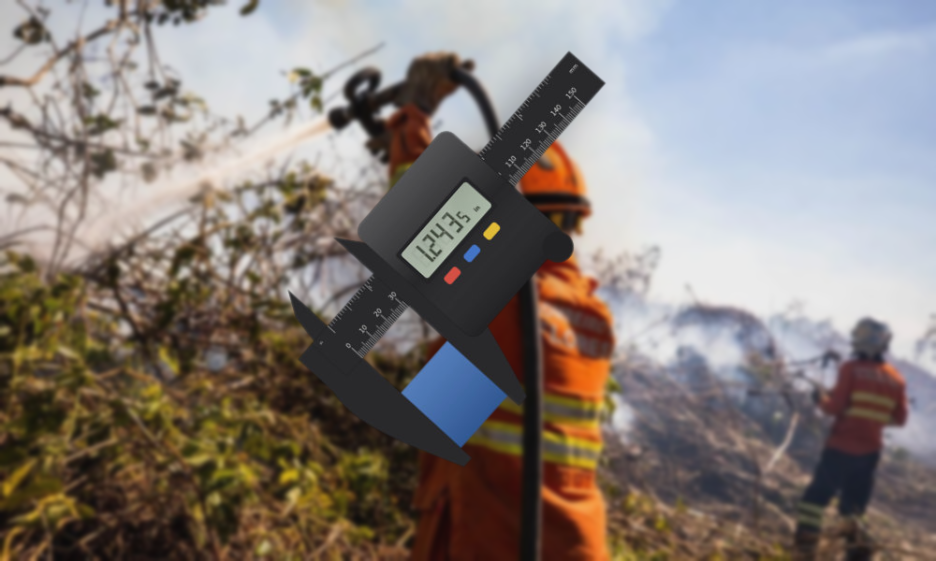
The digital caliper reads 1.2435 in
